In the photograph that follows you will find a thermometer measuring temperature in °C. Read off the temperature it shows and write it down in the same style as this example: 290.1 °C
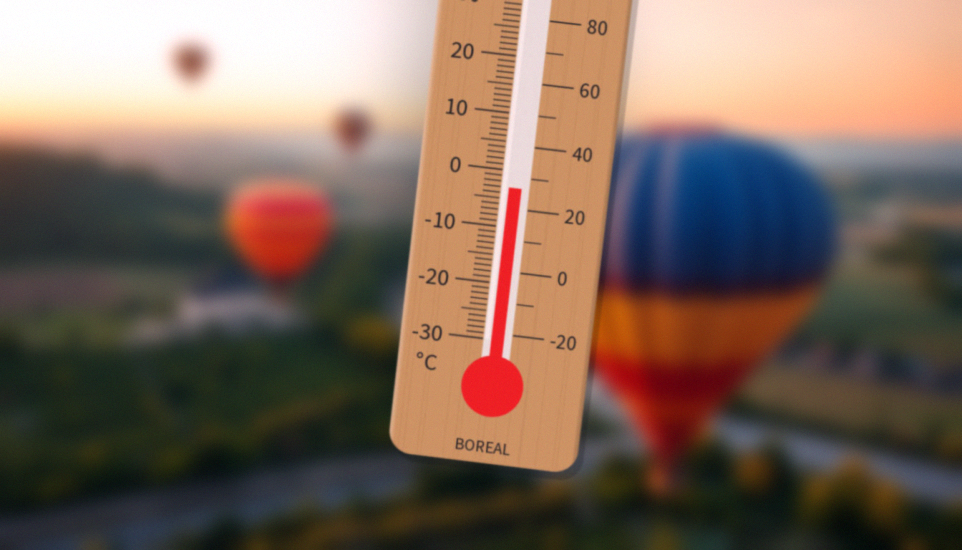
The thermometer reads -3 °C
